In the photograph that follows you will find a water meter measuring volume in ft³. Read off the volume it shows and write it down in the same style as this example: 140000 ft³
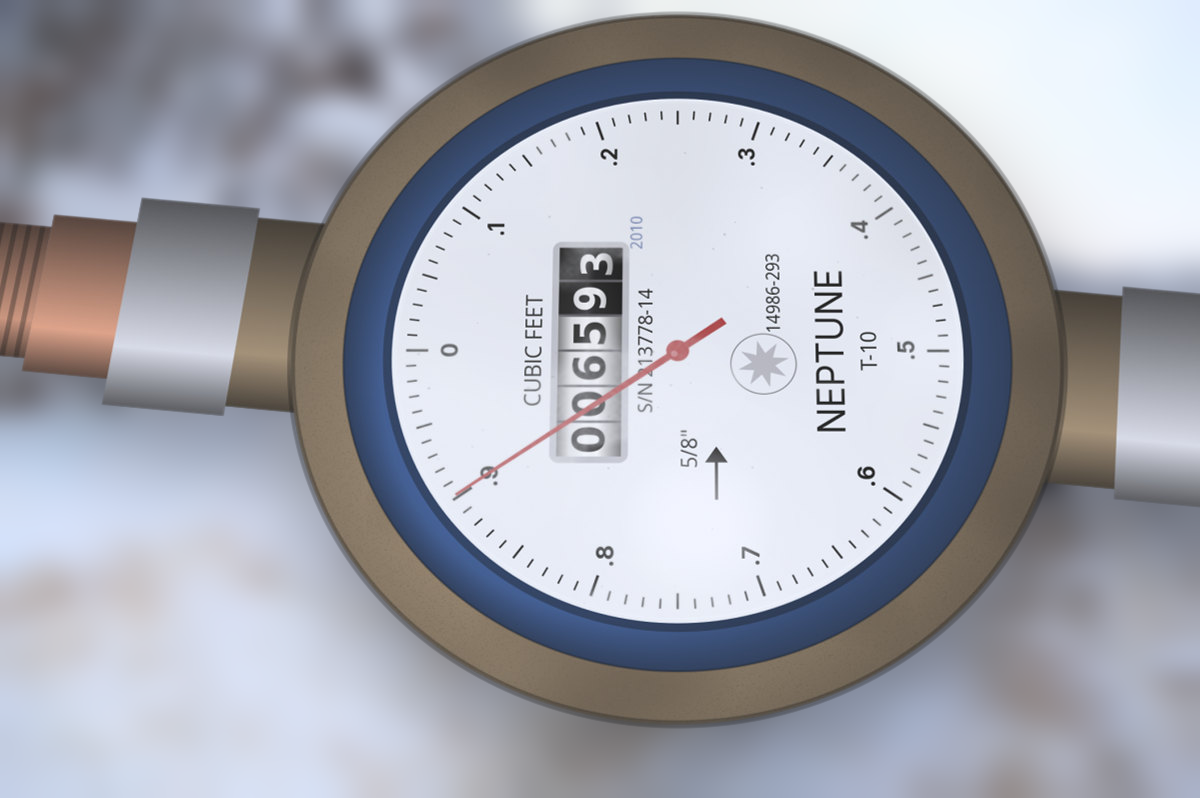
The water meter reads 6592.90 ft³
